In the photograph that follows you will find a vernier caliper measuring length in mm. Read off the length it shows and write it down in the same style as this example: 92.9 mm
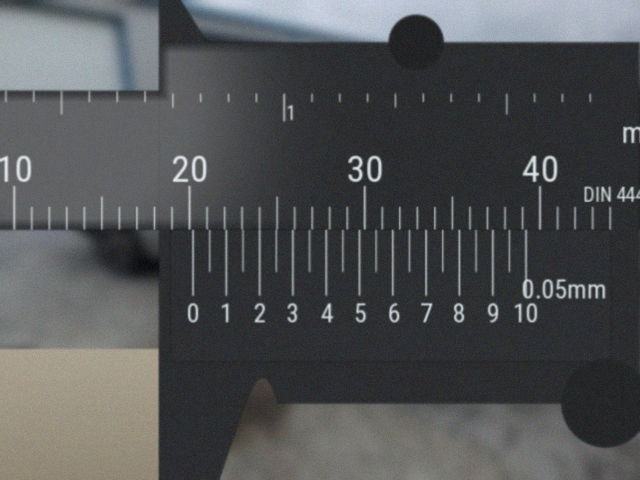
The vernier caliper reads 20.2 mm
